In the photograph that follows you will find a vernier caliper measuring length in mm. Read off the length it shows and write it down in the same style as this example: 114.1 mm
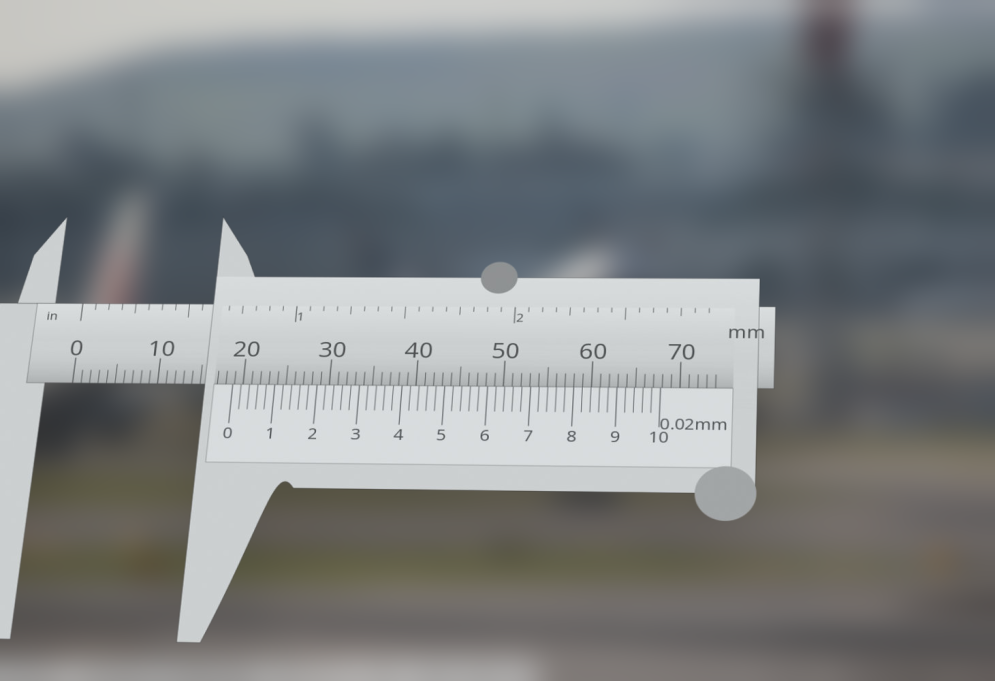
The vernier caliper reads 18.8 mm
